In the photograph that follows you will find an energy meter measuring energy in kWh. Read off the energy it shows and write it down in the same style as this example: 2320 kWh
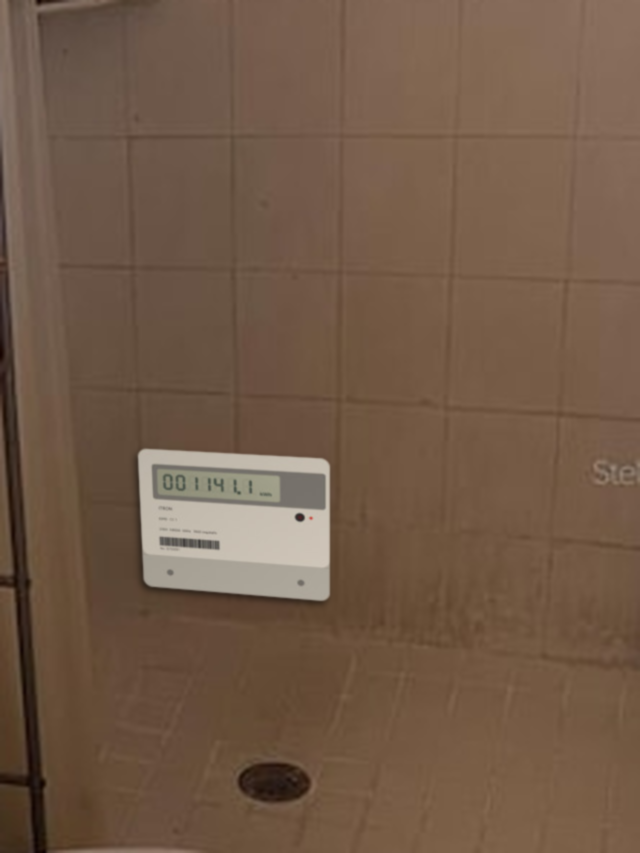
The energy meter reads 1141.1 kWh
